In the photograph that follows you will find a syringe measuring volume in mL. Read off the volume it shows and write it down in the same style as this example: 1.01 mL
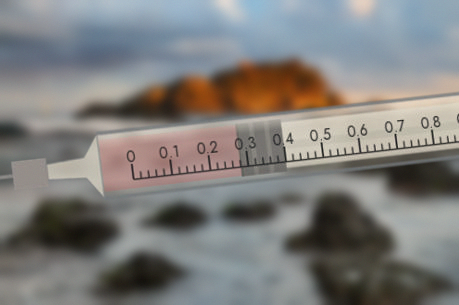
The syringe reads 0.28 mL
